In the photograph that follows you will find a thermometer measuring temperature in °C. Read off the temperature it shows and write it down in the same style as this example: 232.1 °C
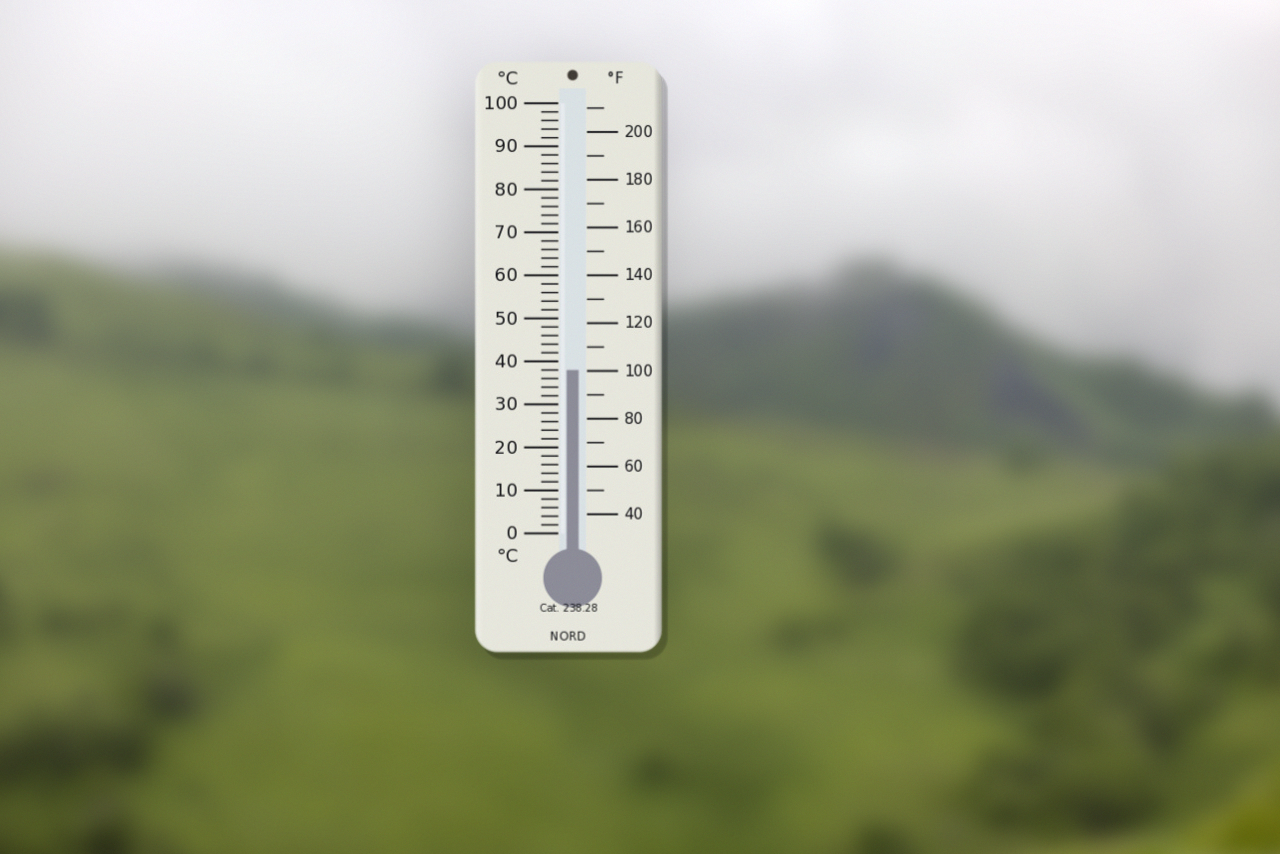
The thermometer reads 38 °C
